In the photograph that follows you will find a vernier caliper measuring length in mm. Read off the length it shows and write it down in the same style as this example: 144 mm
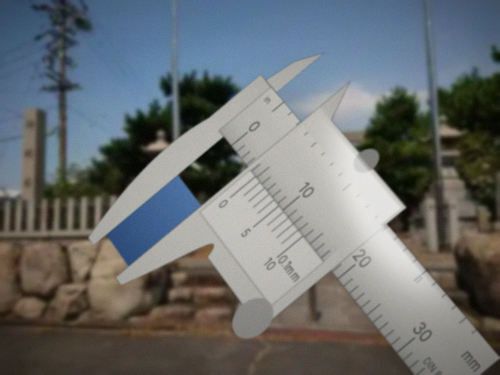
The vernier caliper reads 4.8 mm
